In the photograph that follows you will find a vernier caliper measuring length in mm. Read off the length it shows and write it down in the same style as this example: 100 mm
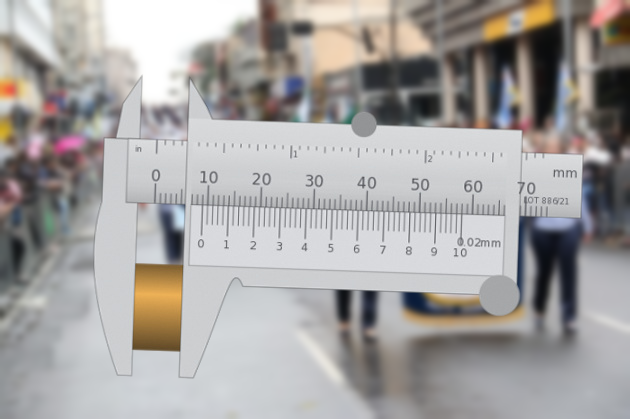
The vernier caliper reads 9.0 mm
